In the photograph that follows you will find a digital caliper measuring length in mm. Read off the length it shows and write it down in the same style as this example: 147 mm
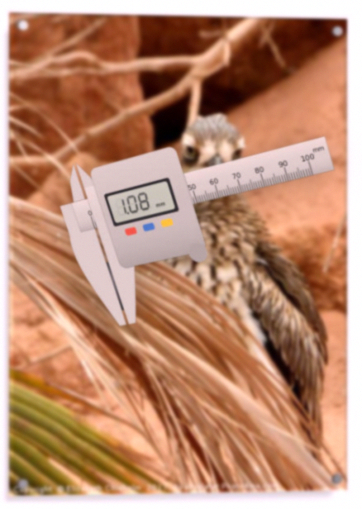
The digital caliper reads 1.08 mm
